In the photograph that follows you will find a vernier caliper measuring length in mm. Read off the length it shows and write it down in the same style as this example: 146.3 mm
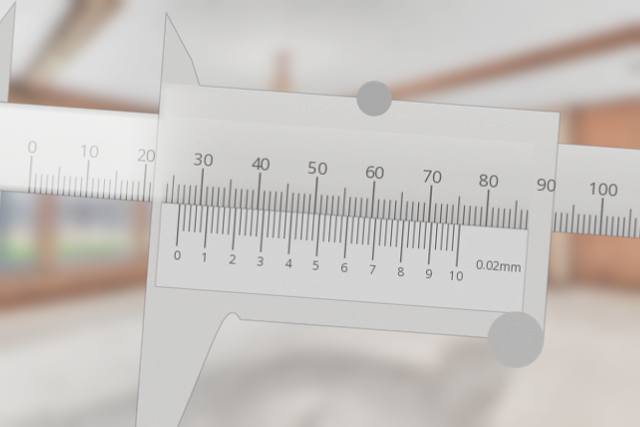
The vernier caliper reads 26.4 mm
